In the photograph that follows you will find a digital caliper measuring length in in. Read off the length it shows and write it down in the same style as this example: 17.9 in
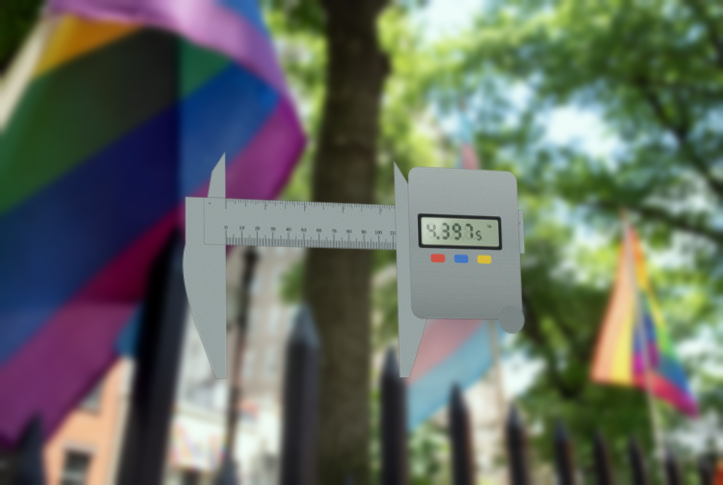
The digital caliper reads 4.3975 in
